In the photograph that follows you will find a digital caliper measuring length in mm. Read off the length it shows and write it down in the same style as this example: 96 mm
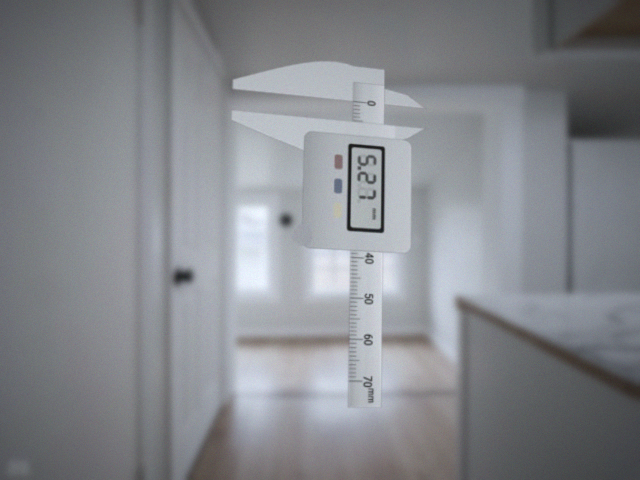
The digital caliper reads 5.27 mm
